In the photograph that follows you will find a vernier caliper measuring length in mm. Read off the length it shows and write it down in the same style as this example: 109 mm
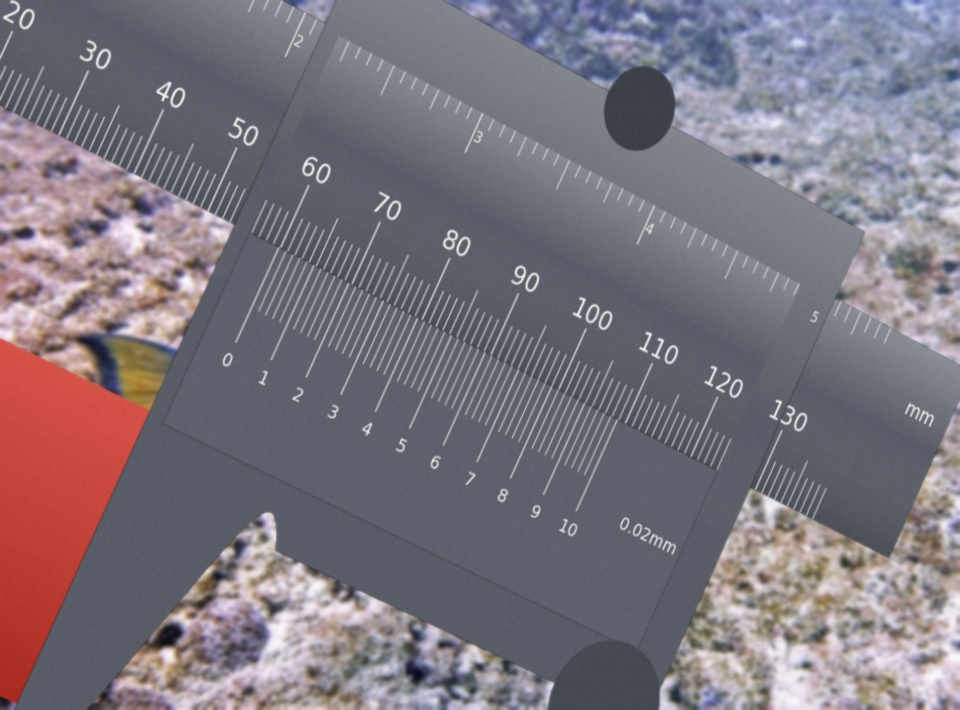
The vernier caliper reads 59.8 mm
